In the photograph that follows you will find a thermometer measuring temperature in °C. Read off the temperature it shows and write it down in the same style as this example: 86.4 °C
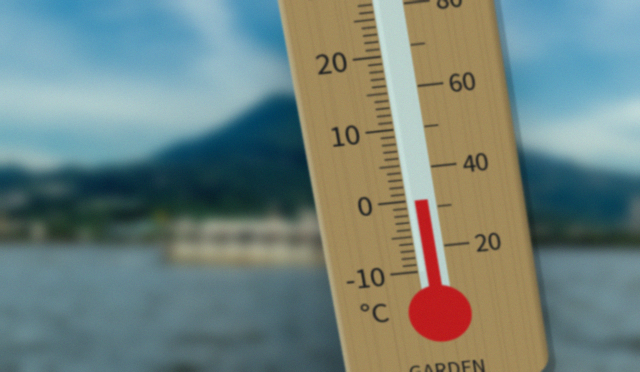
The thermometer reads 0 °C
